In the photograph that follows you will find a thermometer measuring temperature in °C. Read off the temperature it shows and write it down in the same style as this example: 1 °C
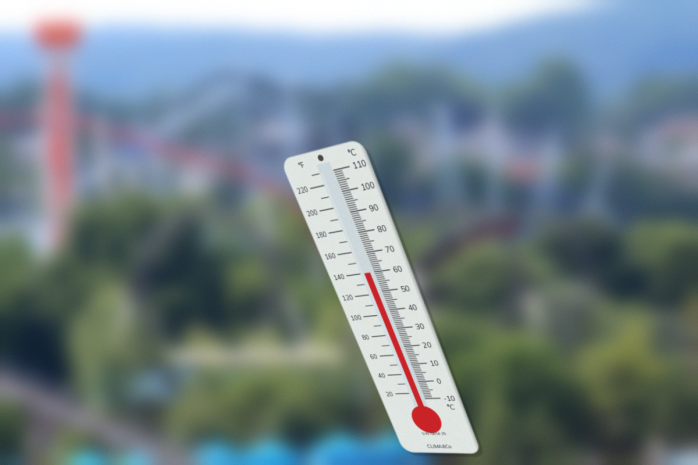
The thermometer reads 60 °C
